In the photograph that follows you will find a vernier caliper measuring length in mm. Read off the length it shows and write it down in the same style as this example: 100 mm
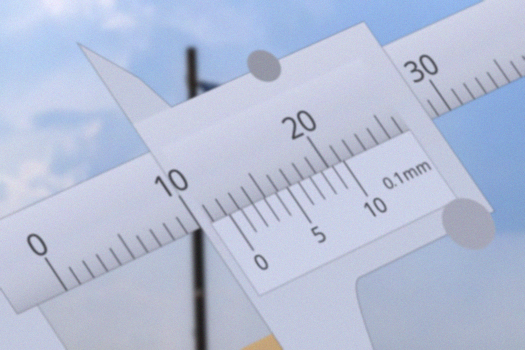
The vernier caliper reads 12.2 mm
